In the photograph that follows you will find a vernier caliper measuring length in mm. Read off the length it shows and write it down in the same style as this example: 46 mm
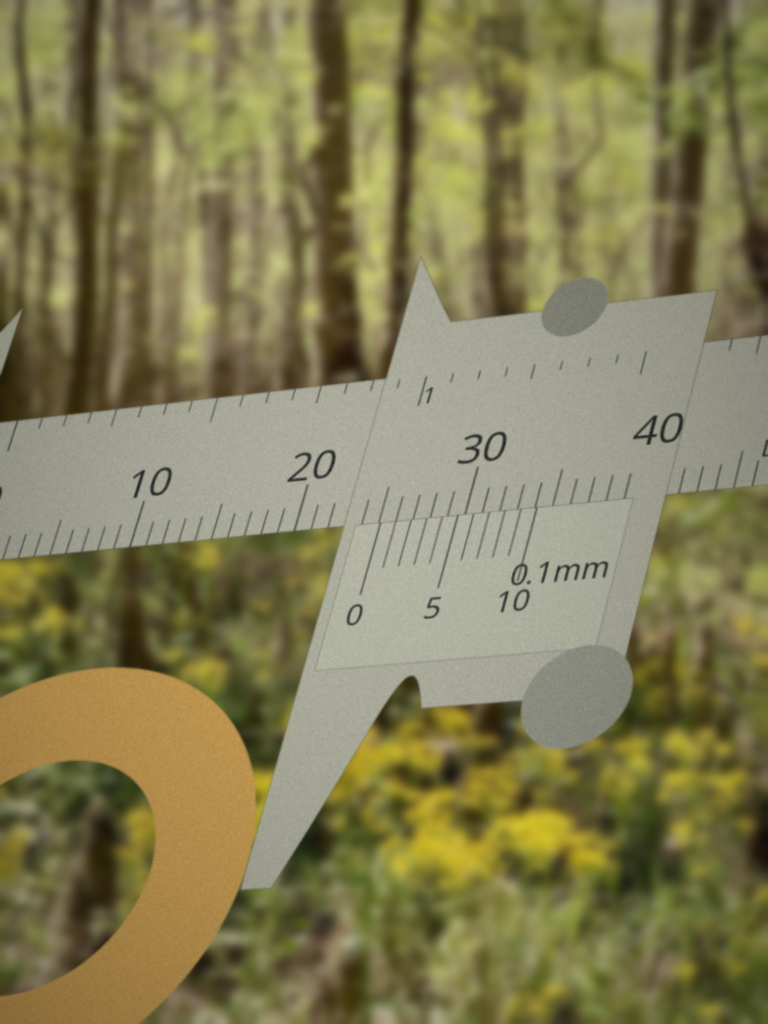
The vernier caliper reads 25.1 mm
